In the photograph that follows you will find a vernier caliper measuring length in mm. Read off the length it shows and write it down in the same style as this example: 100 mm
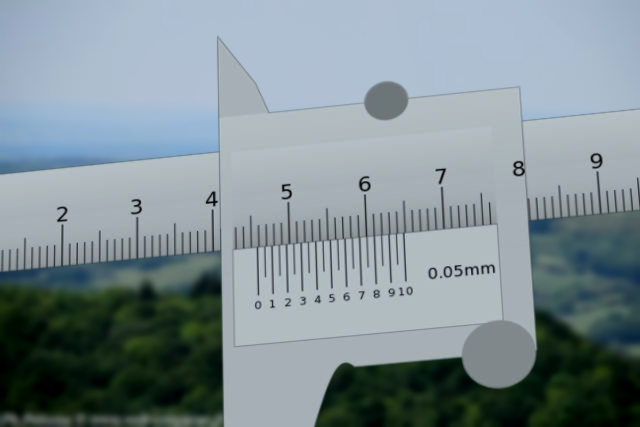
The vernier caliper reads 45.8 mm
